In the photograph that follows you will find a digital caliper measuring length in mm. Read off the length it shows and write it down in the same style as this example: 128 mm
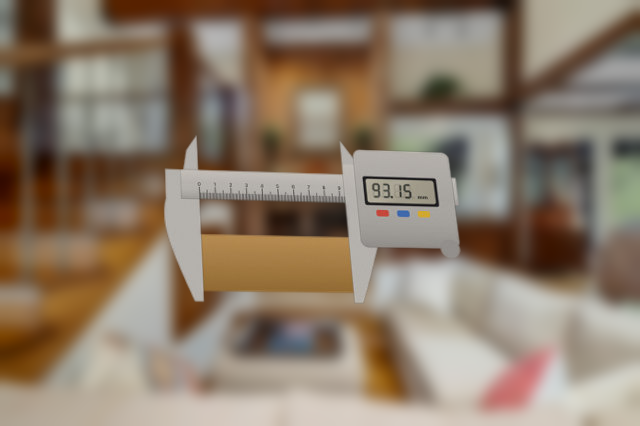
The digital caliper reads 93.15 mm
